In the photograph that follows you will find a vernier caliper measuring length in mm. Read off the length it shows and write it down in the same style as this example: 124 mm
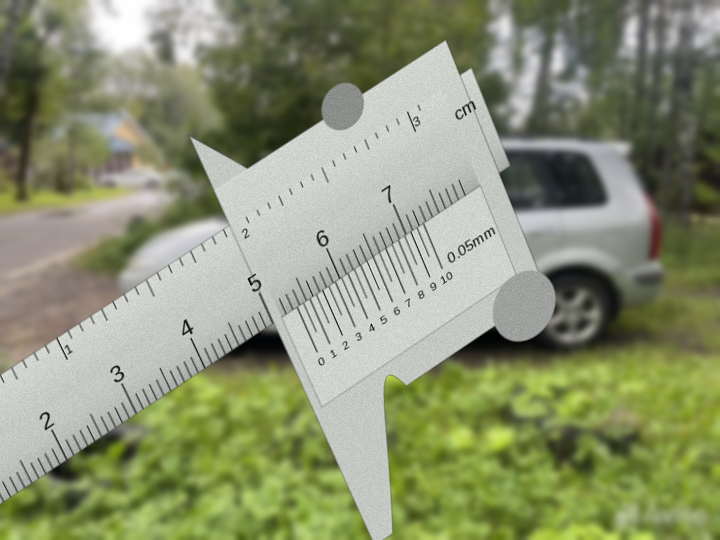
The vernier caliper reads 53.6 mm
